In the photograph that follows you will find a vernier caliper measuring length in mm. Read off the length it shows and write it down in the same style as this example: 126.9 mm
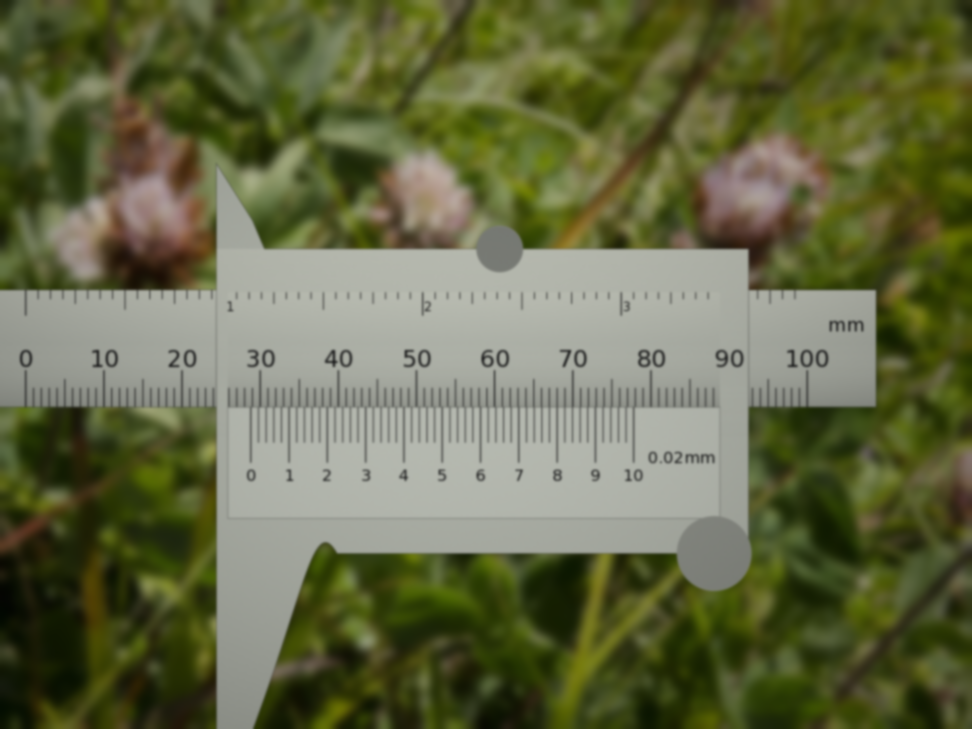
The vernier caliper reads 28.8 mm
